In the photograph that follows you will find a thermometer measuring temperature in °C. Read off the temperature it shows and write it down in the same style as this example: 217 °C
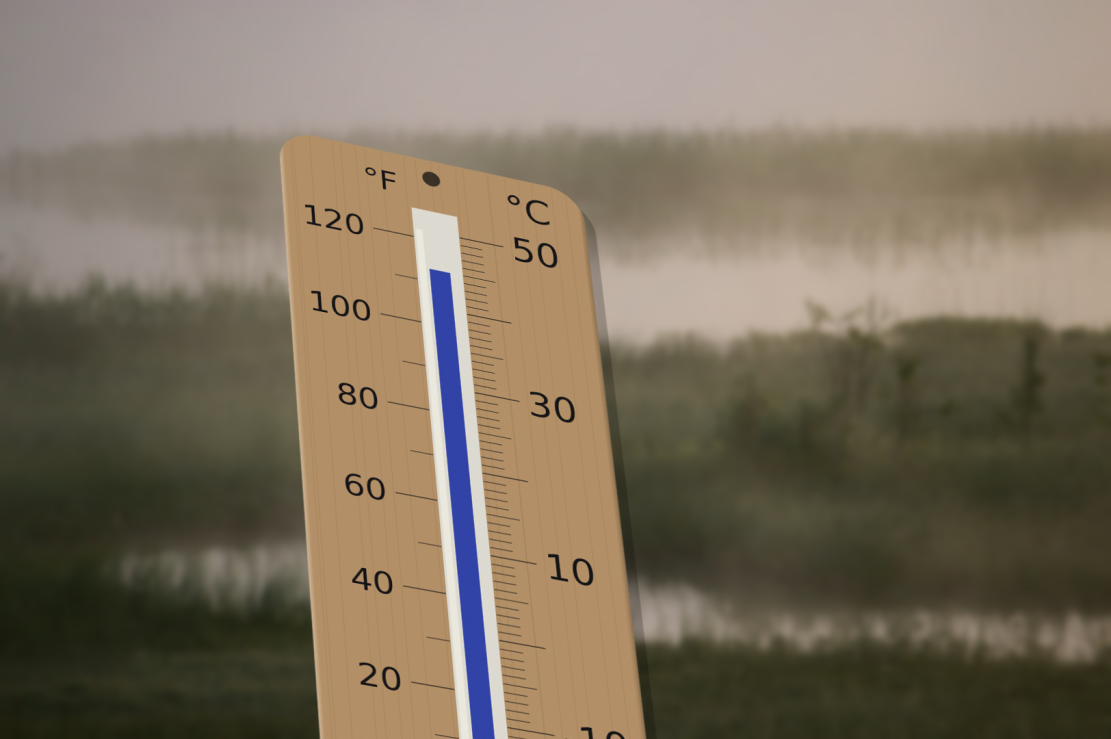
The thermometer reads 45 °C
